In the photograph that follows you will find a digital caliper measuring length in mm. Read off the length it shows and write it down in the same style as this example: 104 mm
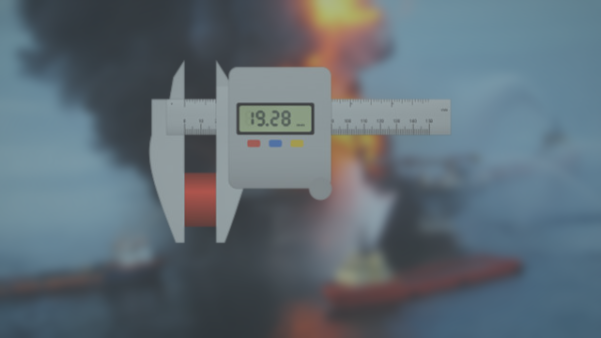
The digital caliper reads 19.28 mm
